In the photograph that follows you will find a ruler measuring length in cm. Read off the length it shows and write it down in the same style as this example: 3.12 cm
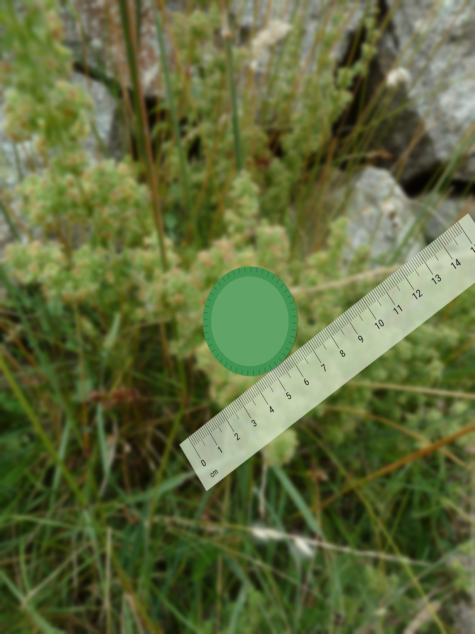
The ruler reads 4.5 cm
